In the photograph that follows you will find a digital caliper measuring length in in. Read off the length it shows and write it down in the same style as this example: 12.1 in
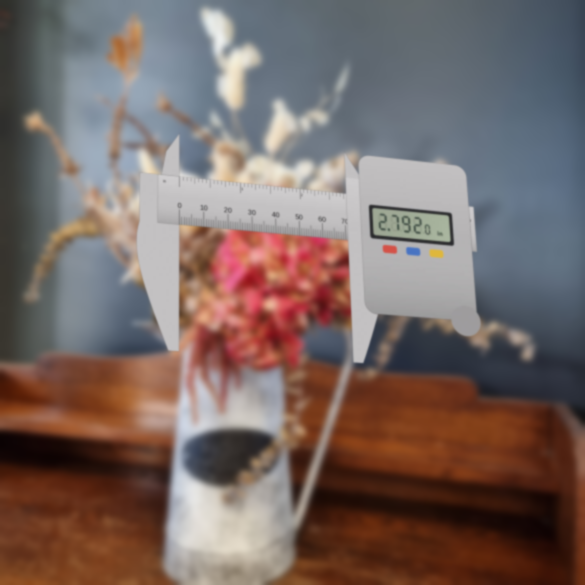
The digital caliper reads 2.7920 in
